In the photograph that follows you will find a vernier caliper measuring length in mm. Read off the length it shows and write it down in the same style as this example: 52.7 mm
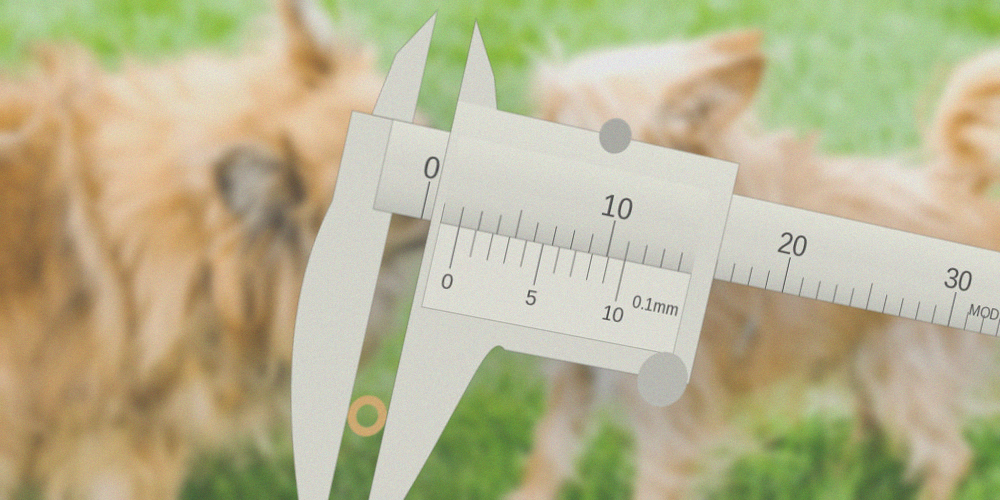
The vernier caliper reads 2.0 mm
